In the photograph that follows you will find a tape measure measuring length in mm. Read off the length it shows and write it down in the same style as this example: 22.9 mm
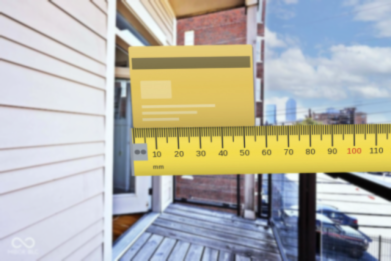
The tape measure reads 55 mm
